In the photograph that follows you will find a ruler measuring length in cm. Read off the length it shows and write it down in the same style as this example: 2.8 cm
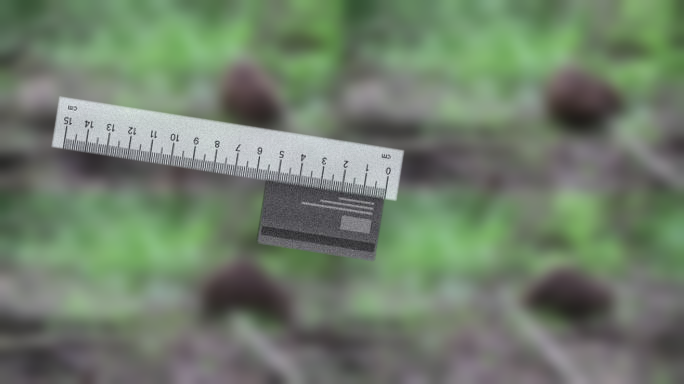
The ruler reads 5.5 cm
